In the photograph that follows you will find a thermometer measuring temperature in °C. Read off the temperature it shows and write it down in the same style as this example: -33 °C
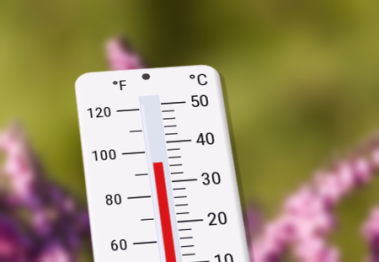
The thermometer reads 35 °C
